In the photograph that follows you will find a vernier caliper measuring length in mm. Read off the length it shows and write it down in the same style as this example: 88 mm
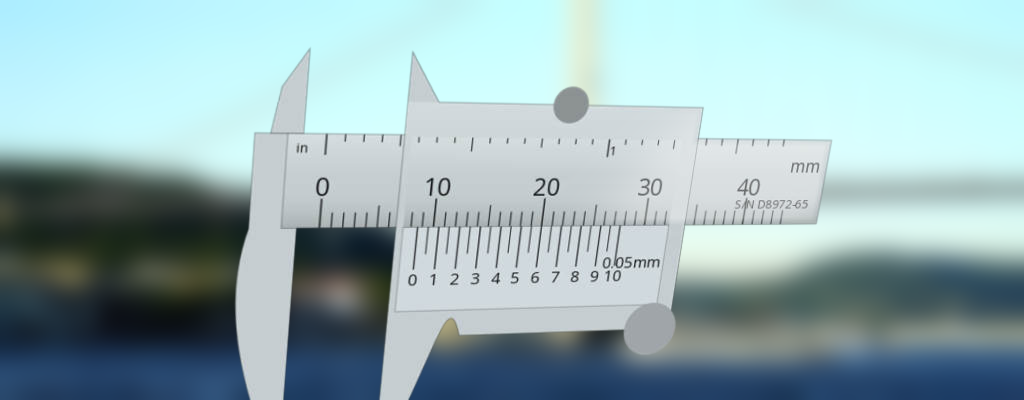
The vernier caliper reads 8.6 mm
